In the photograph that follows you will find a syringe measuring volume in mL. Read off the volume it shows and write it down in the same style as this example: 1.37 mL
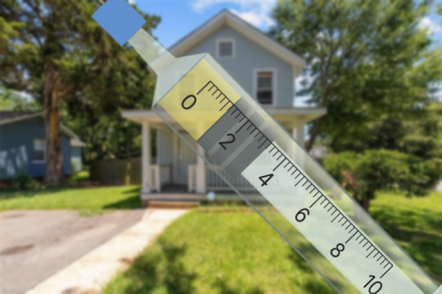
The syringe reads 1.2 mL
